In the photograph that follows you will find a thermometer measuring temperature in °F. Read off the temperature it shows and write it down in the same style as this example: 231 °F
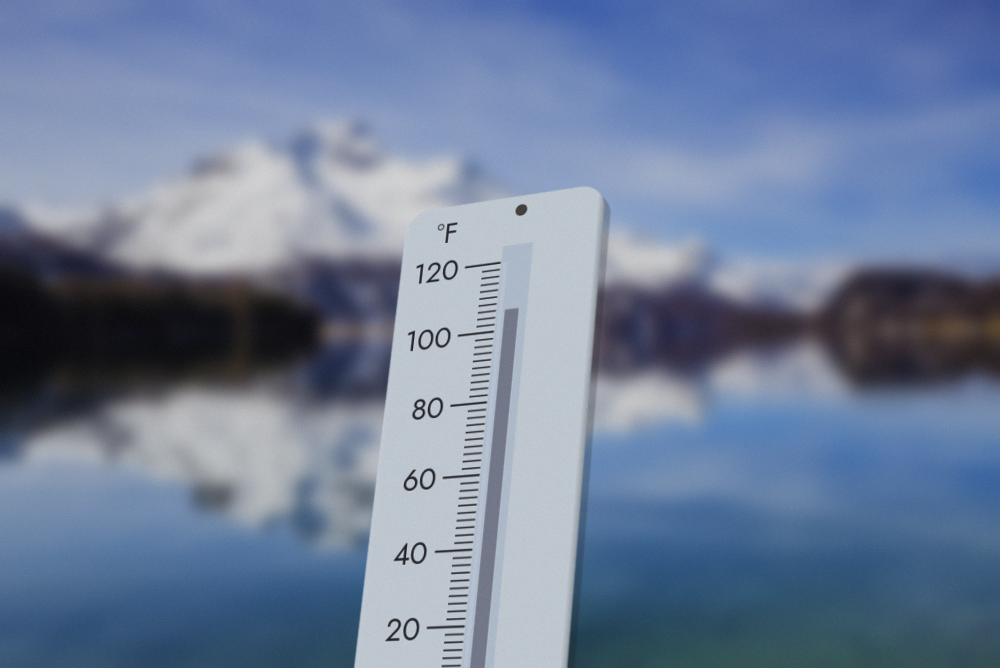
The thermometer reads 106 °F
